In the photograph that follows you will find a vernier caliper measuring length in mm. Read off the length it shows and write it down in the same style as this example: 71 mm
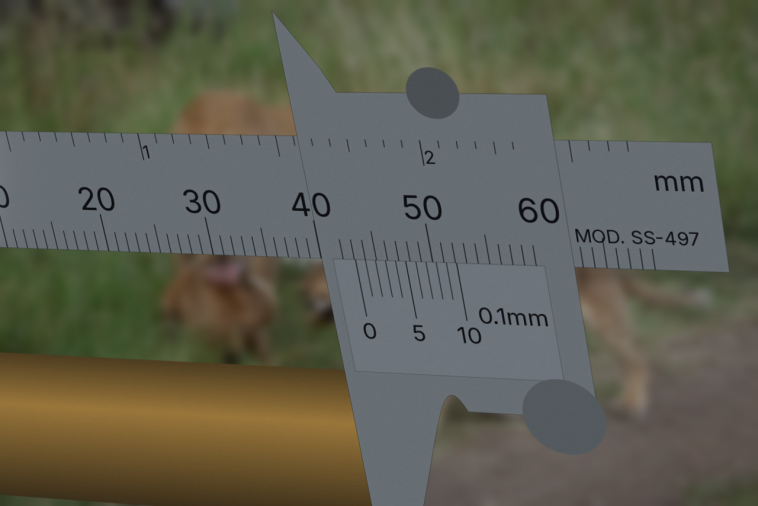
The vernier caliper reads 43.1 mm
